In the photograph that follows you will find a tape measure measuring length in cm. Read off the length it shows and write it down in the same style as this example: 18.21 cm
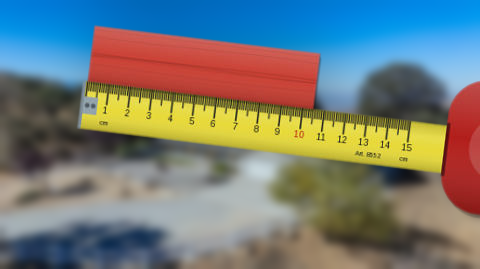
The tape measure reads 10.5 cm
